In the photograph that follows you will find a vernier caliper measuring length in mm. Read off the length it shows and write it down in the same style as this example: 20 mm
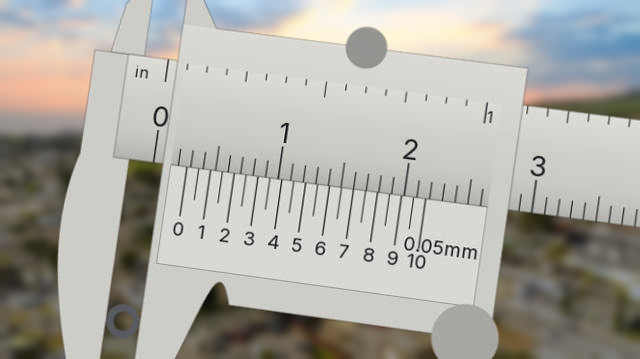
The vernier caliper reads 2.7 mm
